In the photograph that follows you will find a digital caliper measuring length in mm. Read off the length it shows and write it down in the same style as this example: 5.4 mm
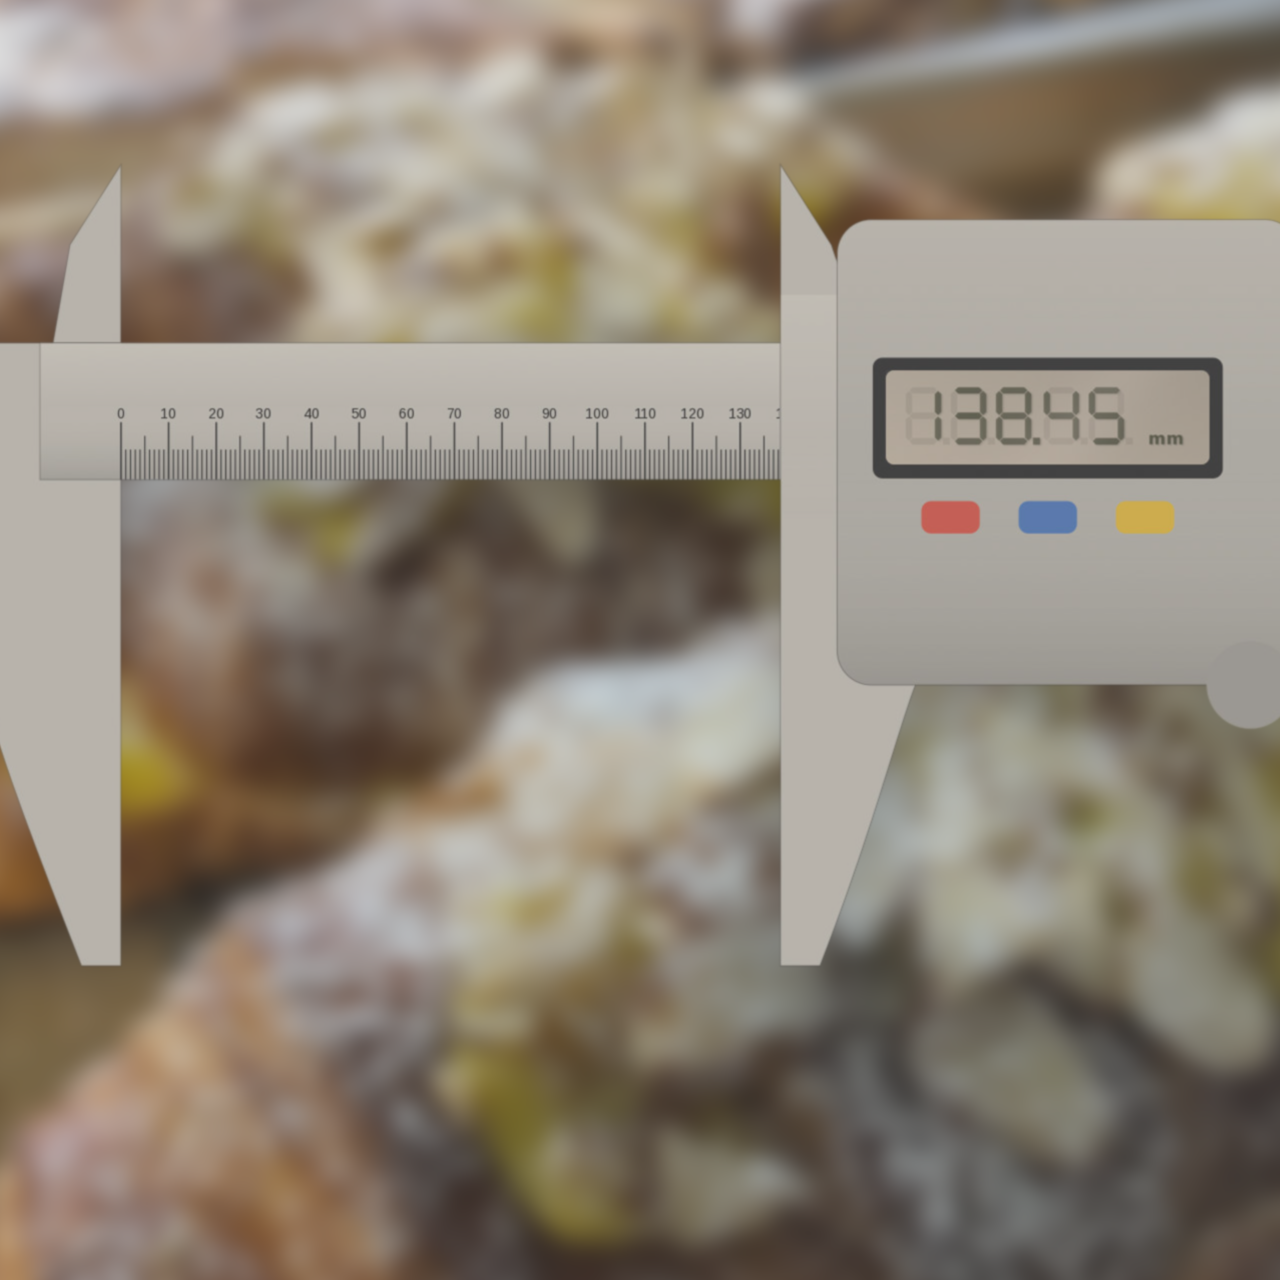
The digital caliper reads 138.45 mm
